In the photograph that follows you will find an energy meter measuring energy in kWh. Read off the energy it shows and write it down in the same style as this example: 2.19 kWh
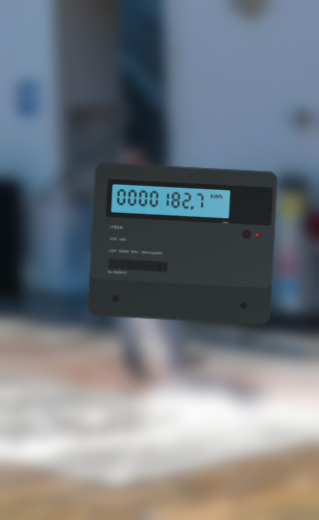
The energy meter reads 182.7 kWh
